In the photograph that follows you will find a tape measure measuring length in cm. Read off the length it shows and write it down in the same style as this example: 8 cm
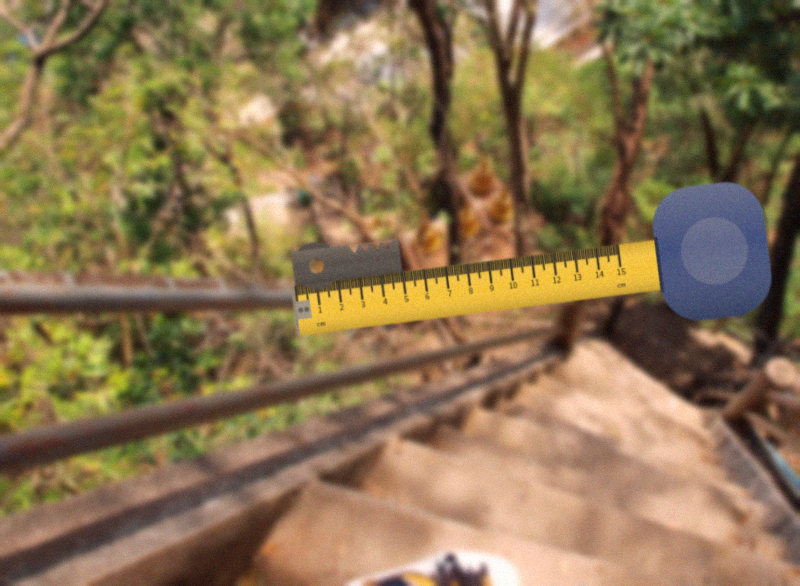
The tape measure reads 5 cm
